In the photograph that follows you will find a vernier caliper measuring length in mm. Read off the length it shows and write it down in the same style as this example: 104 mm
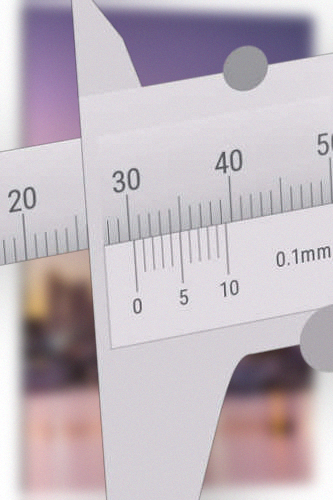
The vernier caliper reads 30.4 mm
